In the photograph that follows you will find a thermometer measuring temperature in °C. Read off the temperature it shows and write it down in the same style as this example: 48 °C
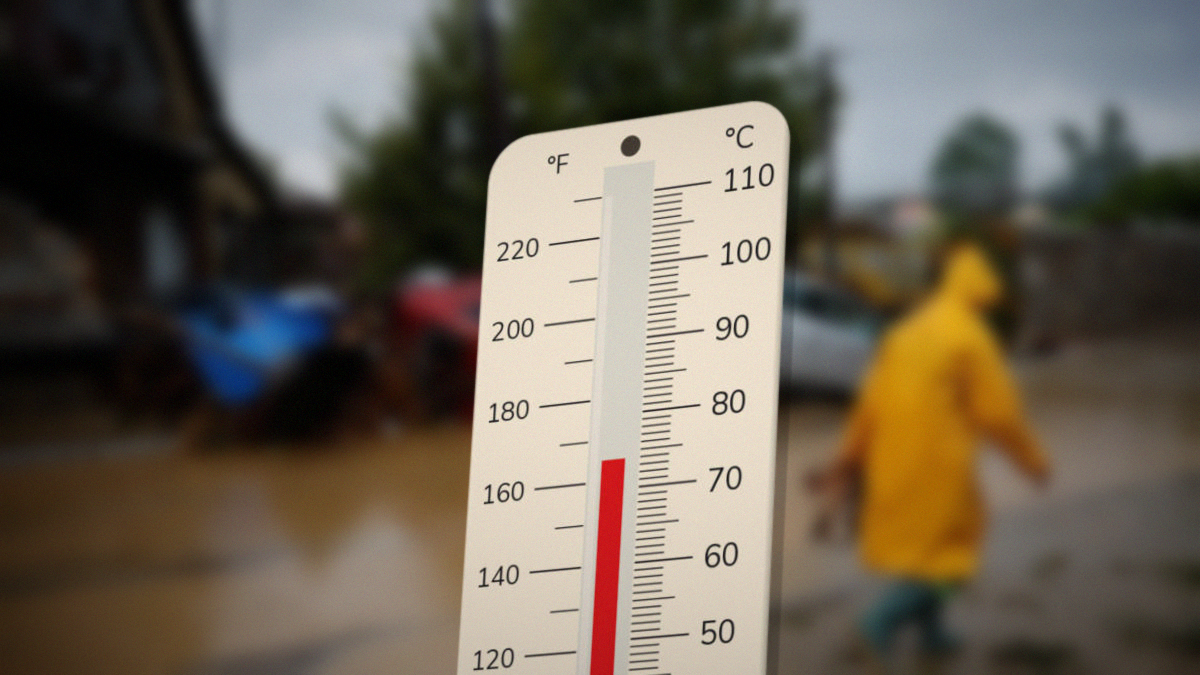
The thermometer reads 74 °C
